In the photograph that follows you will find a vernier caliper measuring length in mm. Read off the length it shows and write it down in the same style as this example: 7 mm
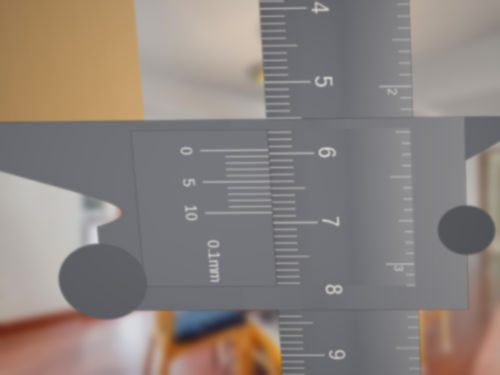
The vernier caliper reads 59.5 mm
